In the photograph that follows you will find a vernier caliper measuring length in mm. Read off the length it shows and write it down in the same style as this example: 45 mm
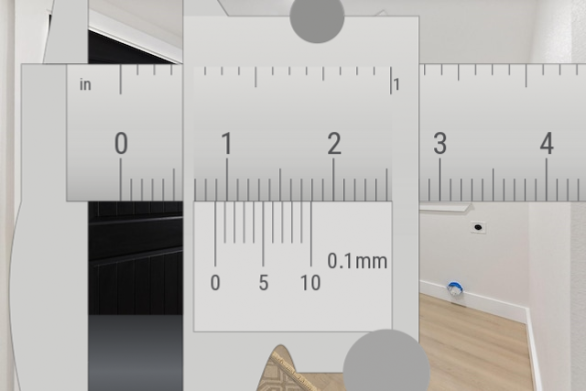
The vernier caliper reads 8.9 mm
